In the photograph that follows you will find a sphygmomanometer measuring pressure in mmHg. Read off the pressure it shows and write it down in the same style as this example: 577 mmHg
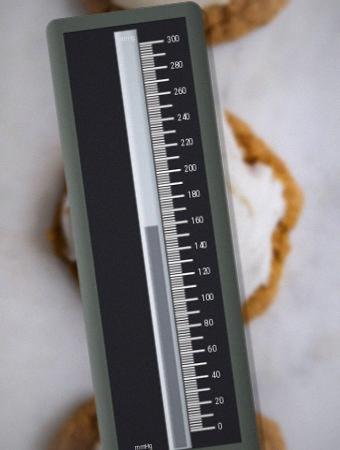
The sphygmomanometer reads 160 mmHg
